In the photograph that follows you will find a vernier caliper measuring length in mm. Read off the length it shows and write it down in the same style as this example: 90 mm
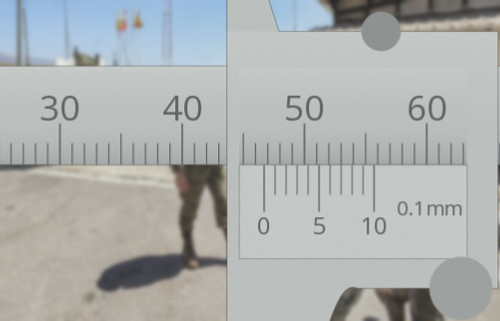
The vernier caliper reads 46.7 mm
